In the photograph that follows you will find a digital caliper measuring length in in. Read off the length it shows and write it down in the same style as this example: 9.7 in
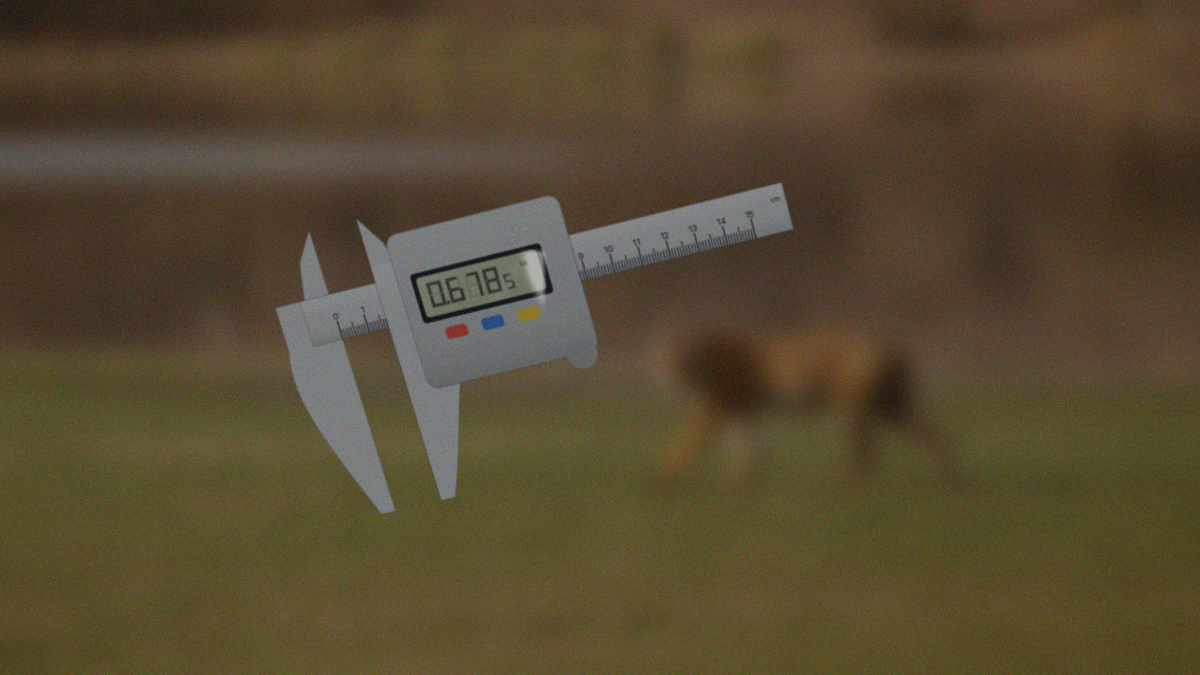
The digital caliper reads 0.6785 in
